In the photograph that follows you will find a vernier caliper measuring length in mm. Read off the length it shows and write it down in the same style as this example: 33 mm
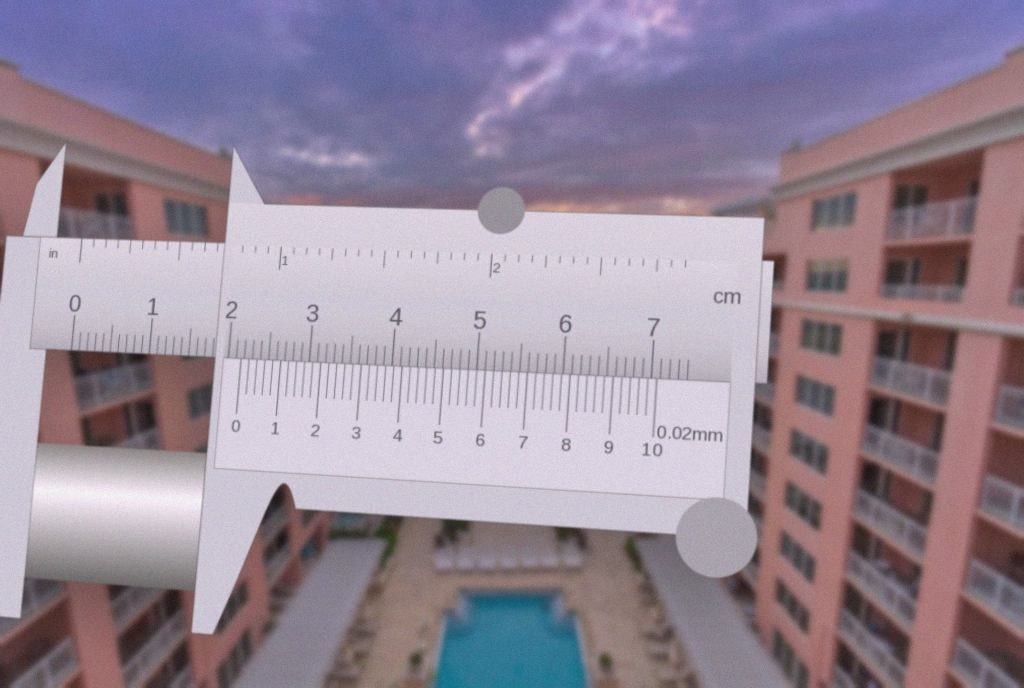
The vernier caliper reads 21.6 mm
